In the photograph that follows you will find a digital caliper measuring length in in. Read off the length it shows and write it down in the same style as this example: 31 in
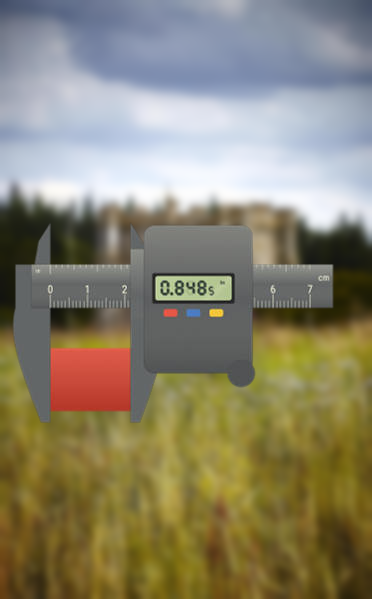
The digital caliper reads 0.8485 in
